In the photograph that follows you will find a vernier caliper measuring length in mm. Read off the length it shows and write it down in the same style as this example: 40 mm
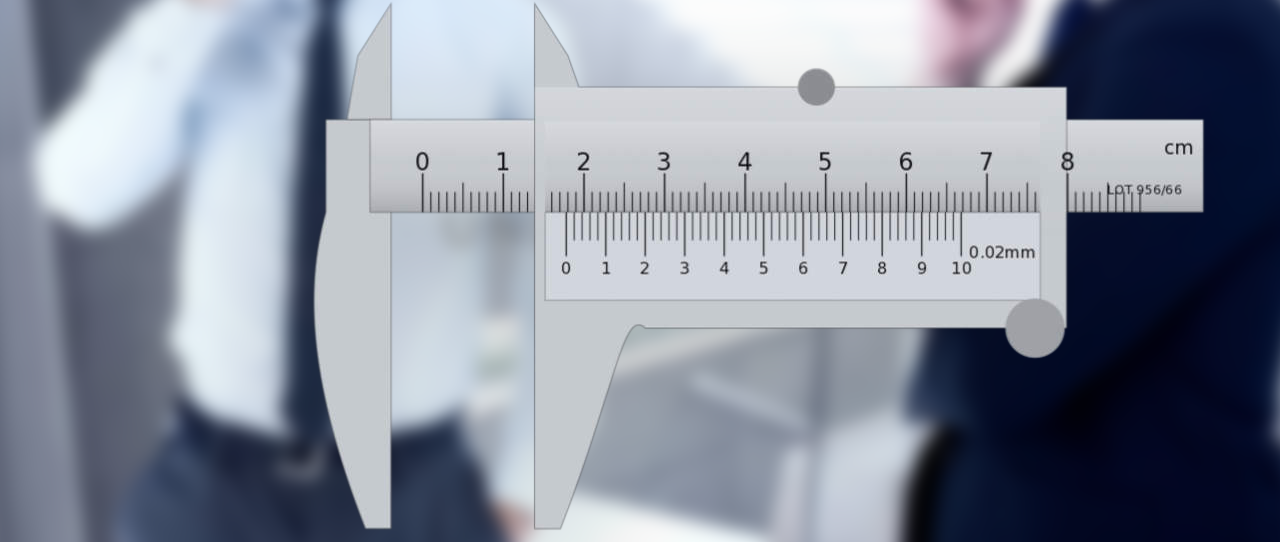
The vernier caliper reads 17.8 mm
